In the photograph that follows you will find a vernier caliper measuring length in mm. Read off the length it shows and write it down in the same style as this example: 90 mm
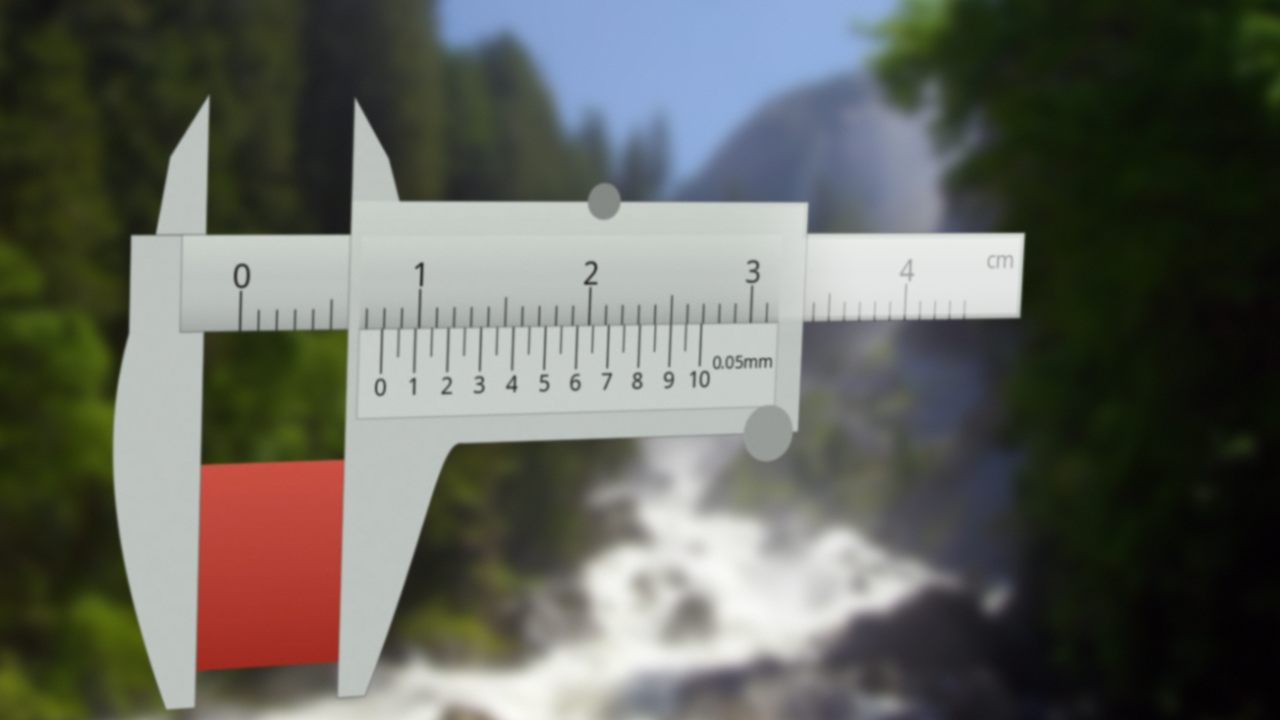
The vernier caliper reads 7.9 mm
